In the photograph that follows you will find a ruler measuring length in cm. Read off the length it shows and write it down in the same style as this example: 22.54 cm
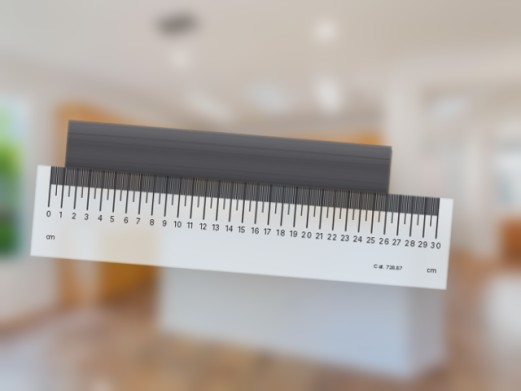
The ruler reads 25 cm
